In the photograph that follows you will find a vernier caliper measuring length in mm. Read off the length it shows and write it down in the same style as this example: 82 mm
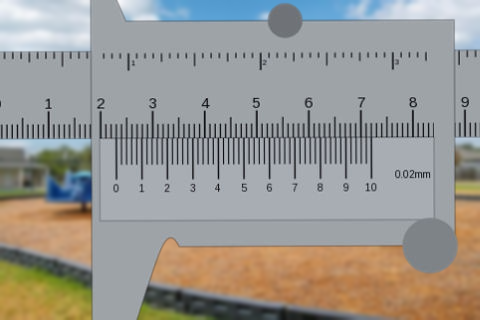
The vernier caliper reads 23.0 mm
